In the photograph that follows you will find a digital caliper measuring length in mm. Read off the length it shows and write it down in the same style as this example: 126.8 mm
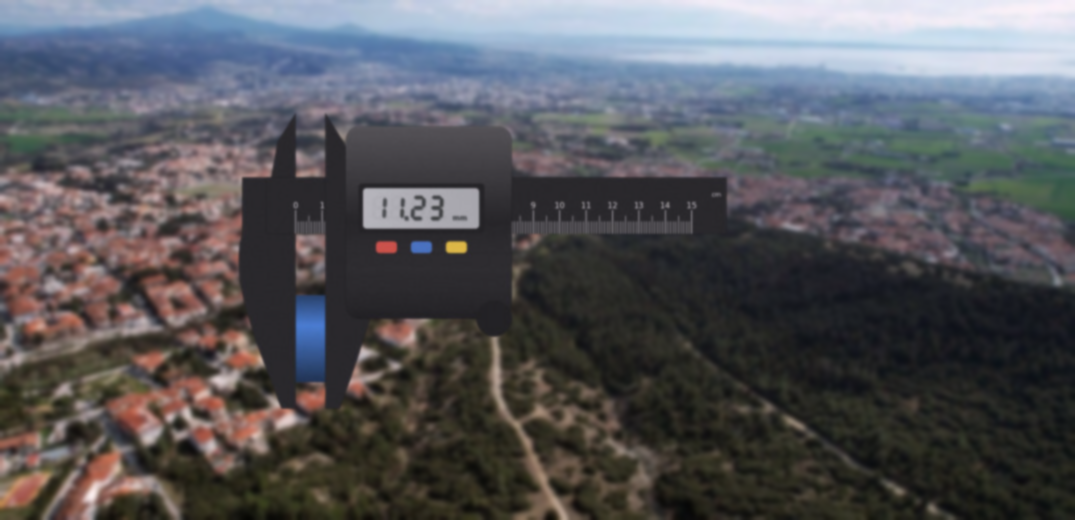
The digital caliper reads 11.23 mm
